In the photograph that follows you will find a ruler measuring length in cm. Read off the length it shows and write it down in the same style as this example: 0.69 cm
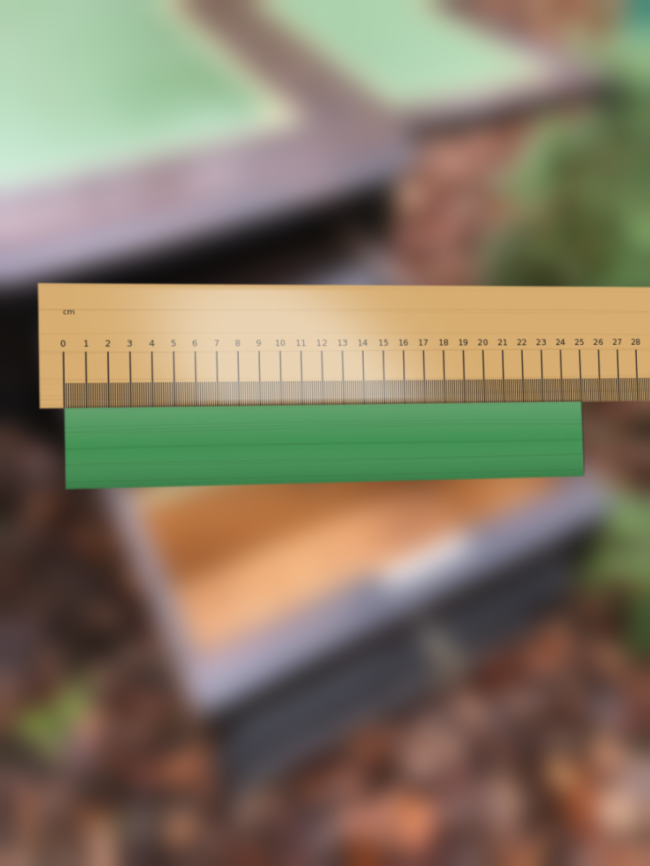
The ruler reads 25 cm
